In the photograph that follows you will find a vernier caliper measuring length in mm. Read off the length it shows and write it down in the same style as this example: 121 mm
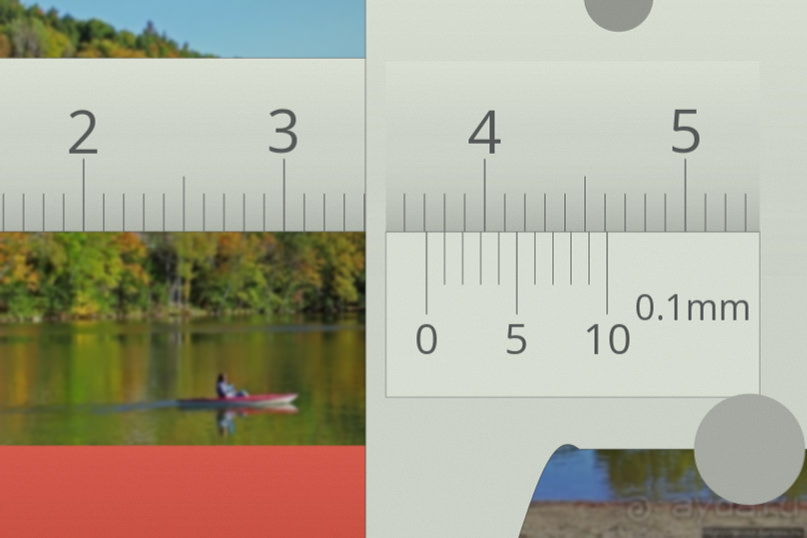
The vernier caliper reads 37.1 mm
